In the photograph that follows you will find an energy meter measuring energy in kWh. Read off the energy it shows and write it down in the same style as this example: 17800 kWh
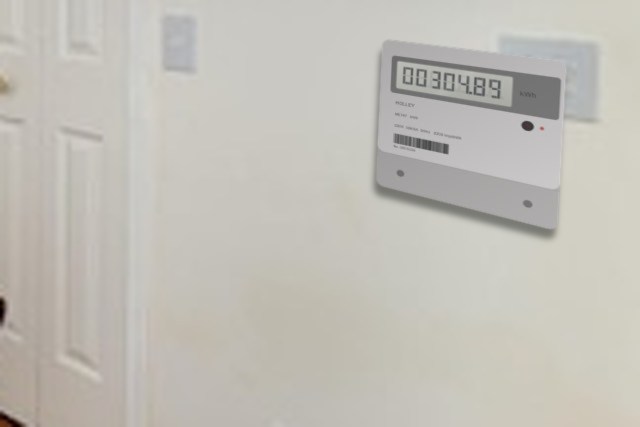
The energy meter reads 304.89 kWh
